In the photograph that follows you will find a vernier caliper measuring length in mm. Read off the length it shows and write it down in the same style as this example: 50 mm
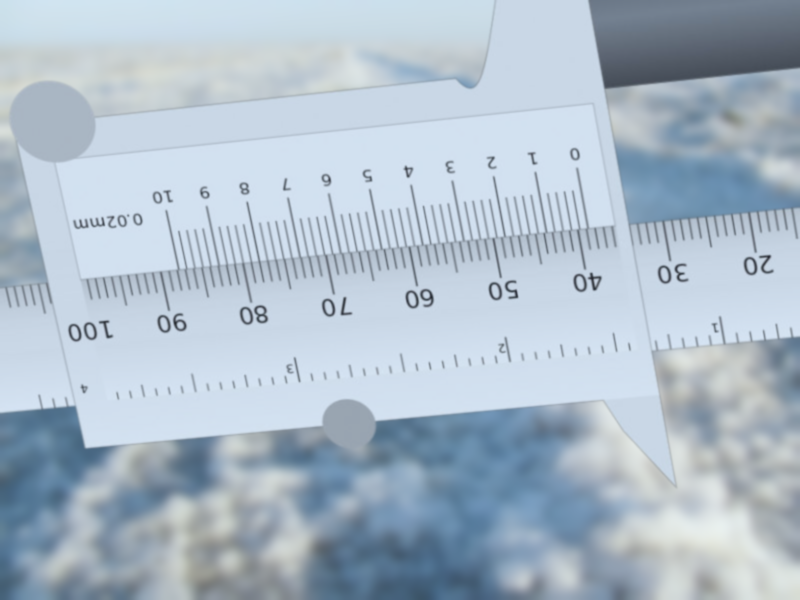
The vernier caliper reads 38.8 mm
